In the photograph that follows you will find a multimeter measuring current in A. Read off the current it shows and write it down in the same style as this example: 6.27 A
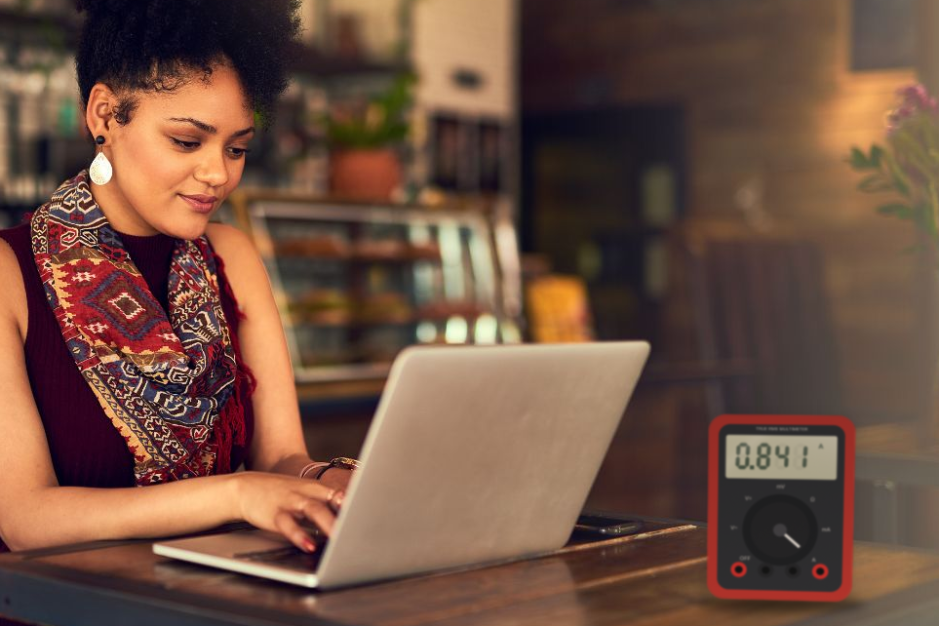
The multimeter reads 0.841 A
